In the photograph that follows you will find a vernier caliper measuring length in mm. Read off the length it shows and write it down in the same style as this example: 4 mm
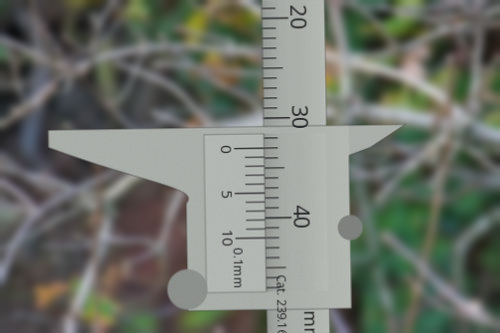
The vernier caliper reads 33.0 mm
